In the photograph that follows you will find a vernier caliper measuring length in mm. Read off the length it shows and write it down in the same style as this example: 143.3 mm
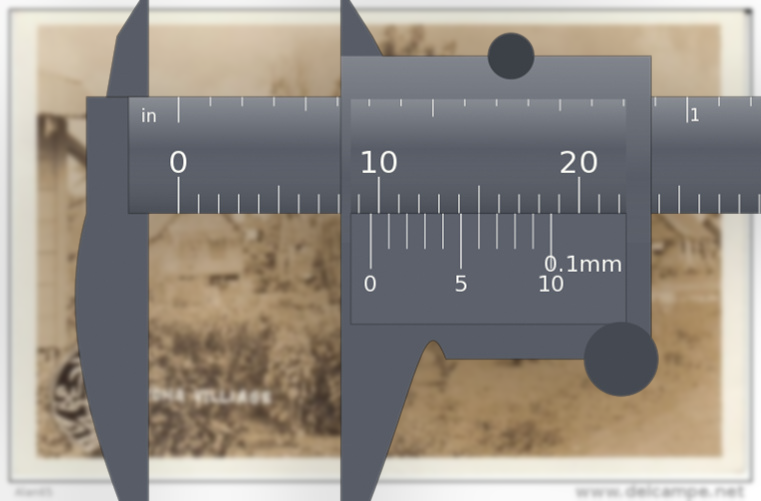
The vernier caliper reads 9.6 mm
